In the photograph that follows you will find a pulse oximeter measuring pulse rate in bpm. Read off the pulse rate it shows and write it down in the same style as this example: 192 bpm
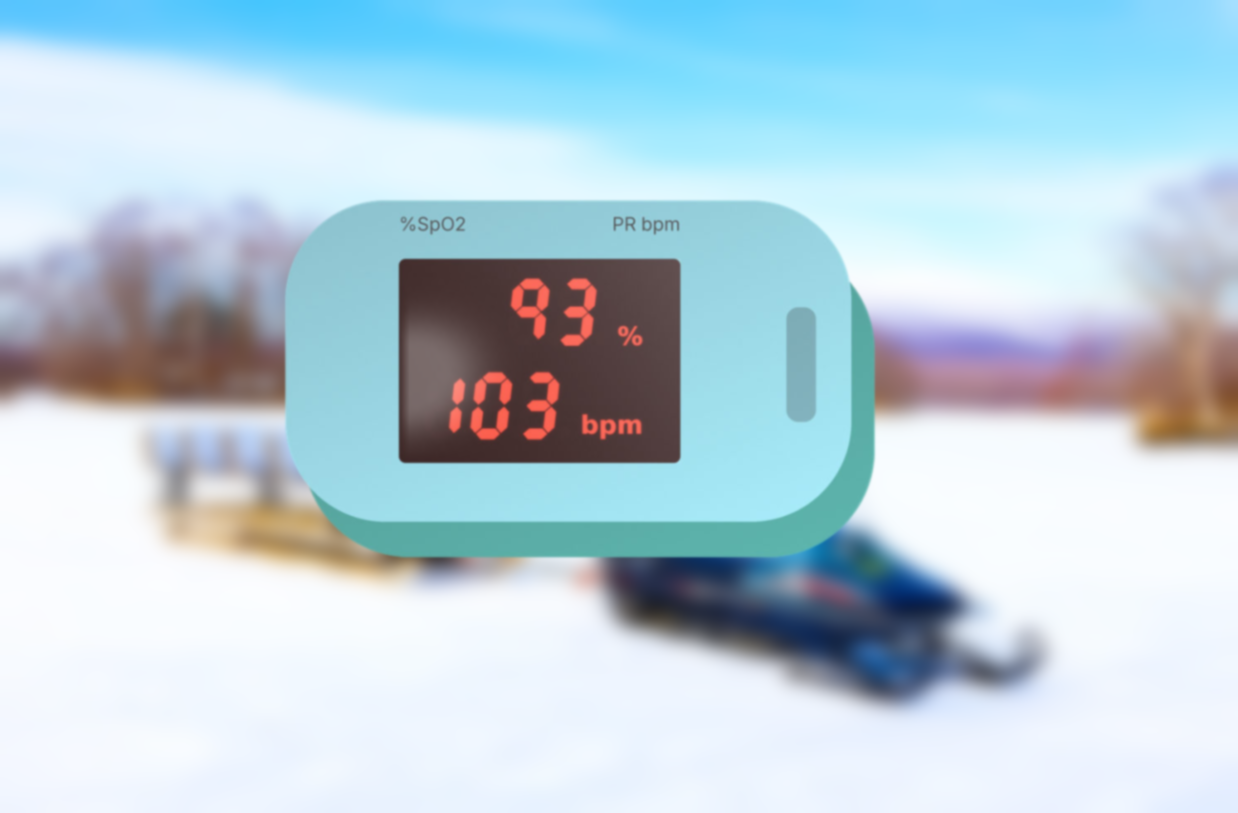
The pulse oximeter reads 103 bpm
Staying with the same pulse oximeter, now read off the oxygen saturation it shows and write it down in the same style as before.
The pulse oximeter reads 93 %
